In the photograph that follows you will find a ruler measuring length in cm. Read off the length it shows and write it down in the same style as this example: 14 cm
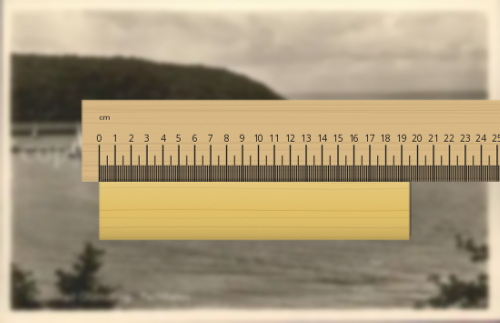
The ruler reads 19.5 cm
